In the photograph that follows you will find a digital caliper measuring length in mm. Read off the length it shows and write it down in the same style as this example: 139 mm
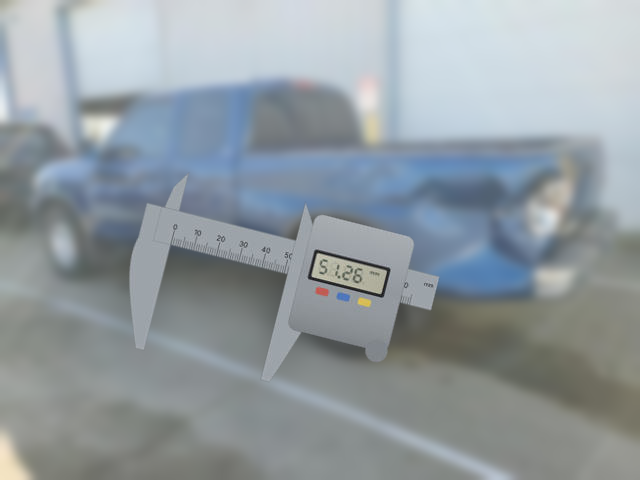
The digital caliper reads 51.26 mm
